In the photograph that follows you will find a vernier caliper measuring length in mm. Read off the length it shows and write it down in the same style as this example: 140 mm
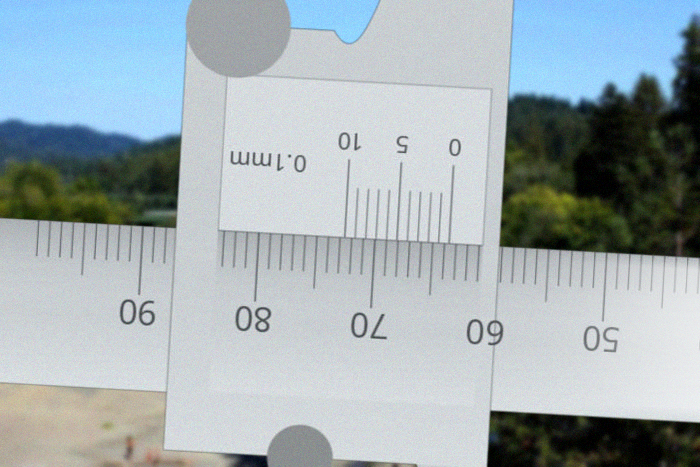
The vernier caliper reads 63.6 mm
